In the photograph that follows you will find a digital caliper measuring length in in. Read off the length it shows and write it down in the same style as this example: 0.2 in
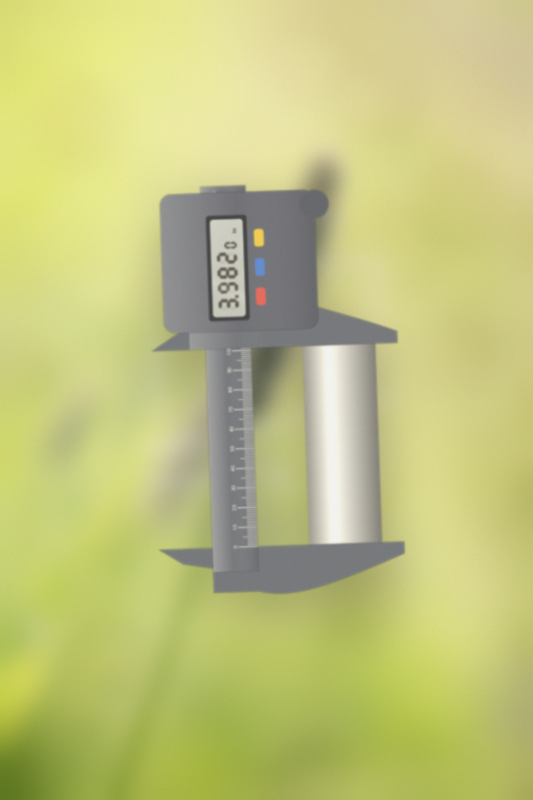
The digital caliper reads 3.9820 in
